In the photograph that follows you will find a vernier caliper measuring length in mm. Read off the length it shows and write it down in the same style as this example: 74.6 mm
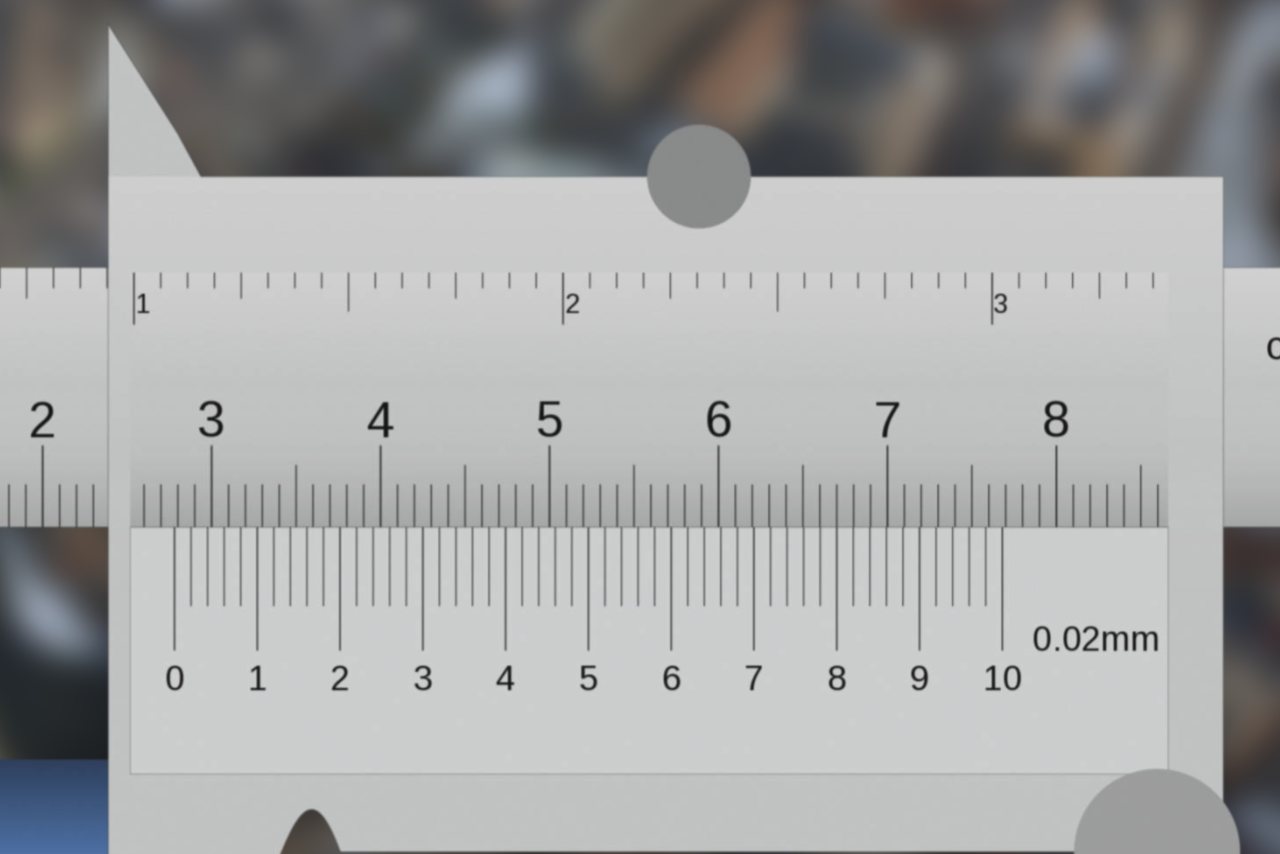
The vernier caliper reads 27.8 mm
